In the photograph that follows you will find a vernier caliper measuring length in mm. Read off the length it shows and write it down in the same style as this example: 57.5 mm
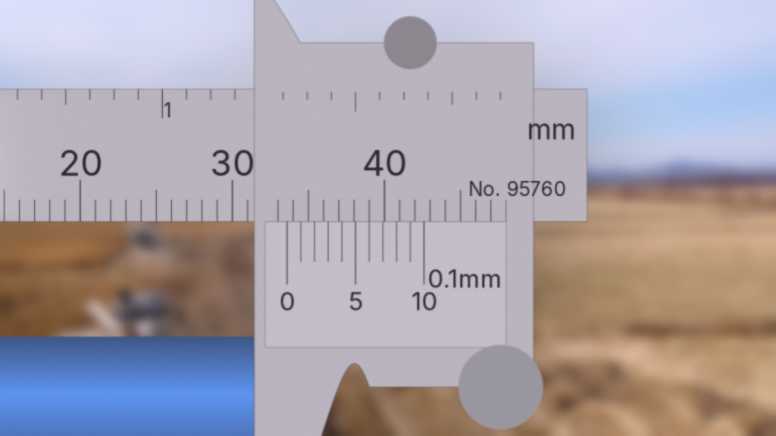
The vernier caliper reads 33.6 mm
